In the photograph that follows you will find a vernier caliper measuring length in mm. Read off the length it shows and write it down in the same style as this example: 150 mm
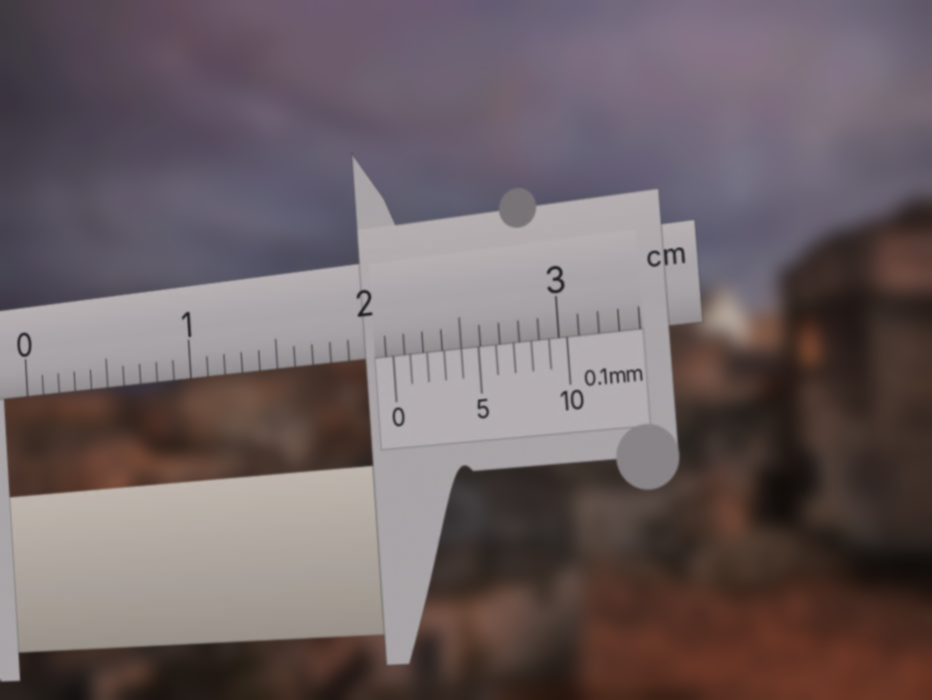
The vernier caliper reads 21.4 mm
